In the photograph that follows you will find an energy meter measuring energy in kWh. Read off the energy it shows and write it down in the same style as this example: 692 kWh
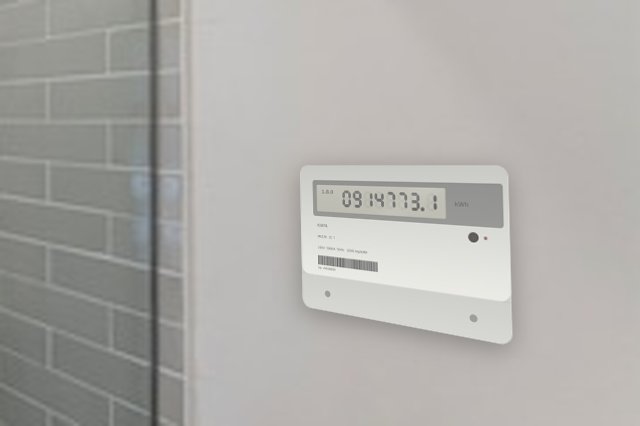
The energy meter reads 914773.1 kWh
